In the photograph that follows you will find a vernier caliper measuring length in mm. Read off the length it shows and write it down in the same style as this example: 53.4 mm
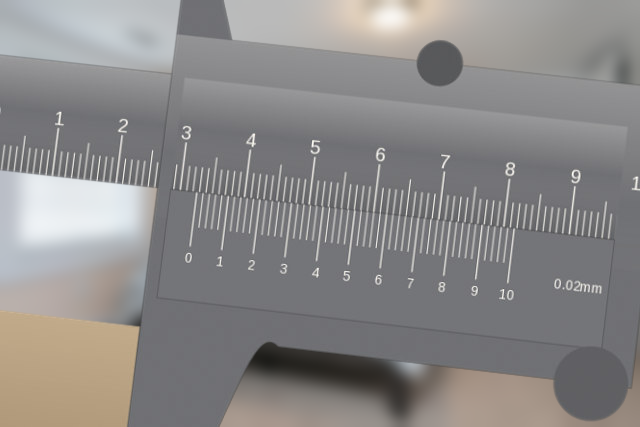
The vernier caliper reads 32.6 mm
